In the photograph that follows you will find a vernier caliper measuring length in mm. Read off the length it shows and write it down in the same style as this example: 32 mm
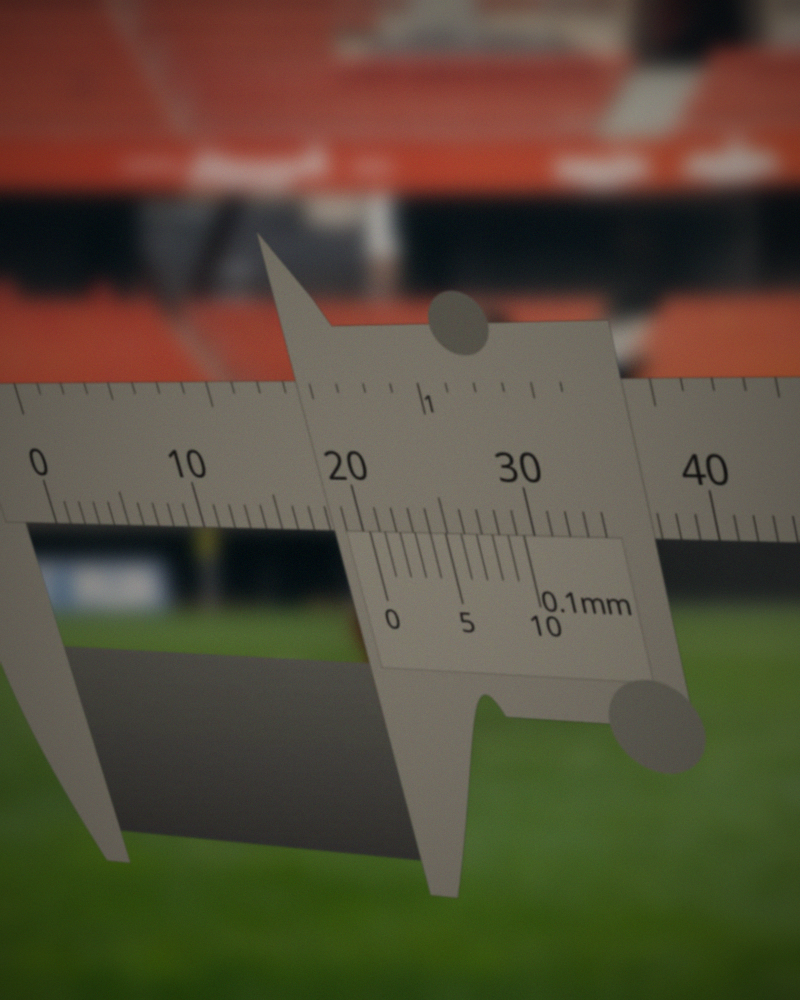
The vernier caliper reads 20.4 mm
